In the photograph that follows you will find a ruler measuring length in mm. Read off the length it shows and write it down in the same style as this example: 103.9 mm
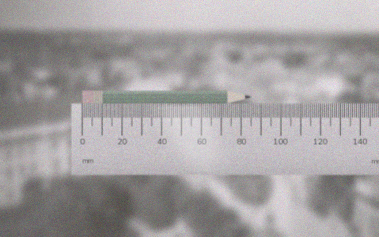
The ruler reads 85 mm
